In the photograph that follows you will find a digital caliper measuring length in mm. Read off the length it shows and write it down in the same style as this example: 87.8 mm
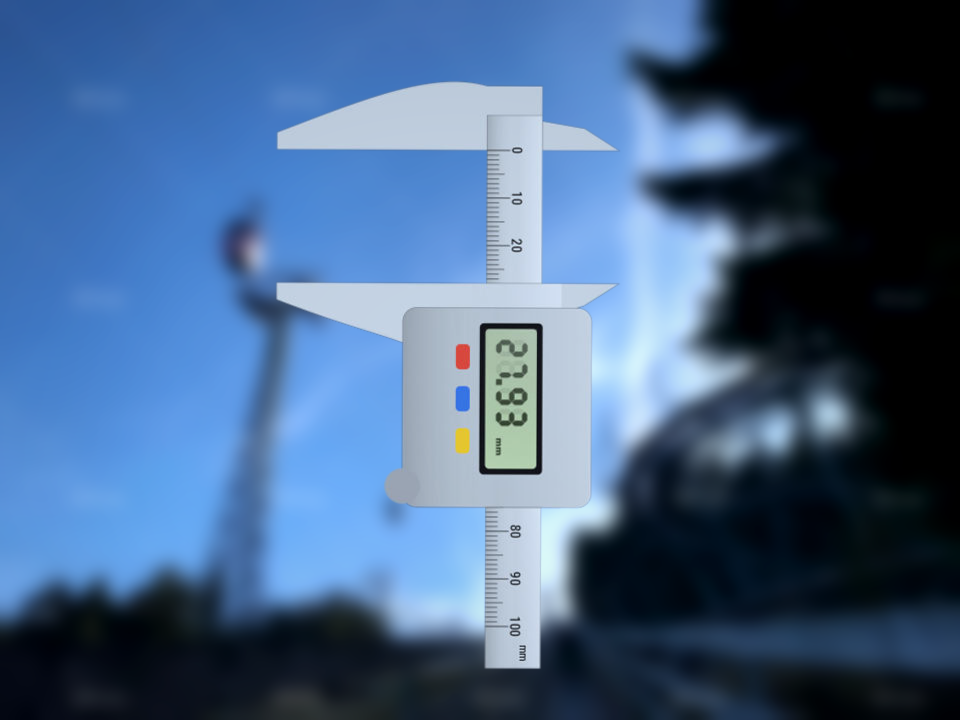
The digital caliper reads 27.93 mm
